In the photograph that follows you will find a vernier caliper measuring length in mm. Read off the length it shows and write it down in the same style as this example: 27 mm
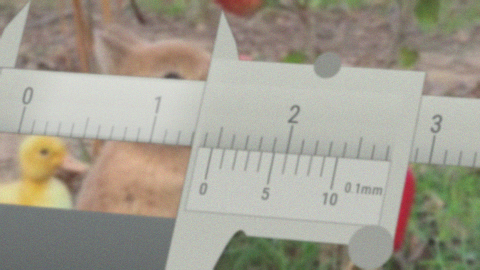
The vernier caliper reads 14.6 mm
